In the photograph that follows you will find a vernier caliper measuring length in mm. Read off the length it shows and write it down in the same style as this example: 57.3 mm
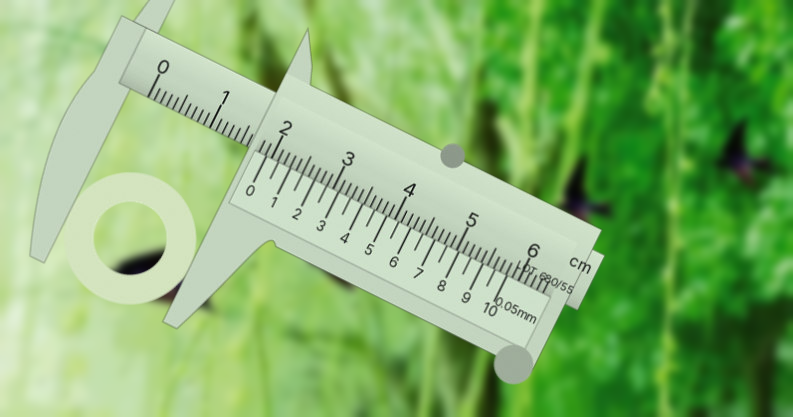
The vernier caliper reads 19.2 mm
